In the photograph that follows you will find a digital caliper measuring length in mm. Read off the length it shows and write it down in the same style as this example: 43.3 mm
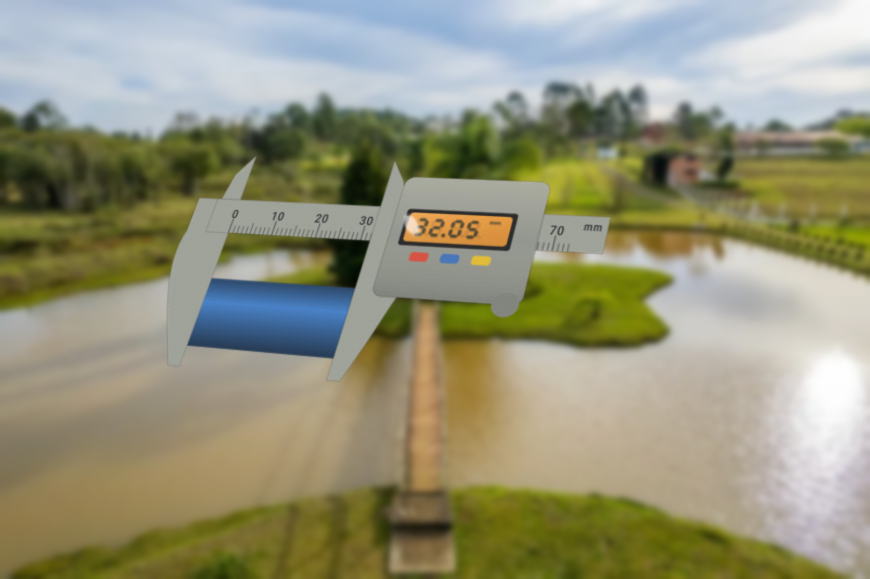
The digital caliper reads 32.05 mm
